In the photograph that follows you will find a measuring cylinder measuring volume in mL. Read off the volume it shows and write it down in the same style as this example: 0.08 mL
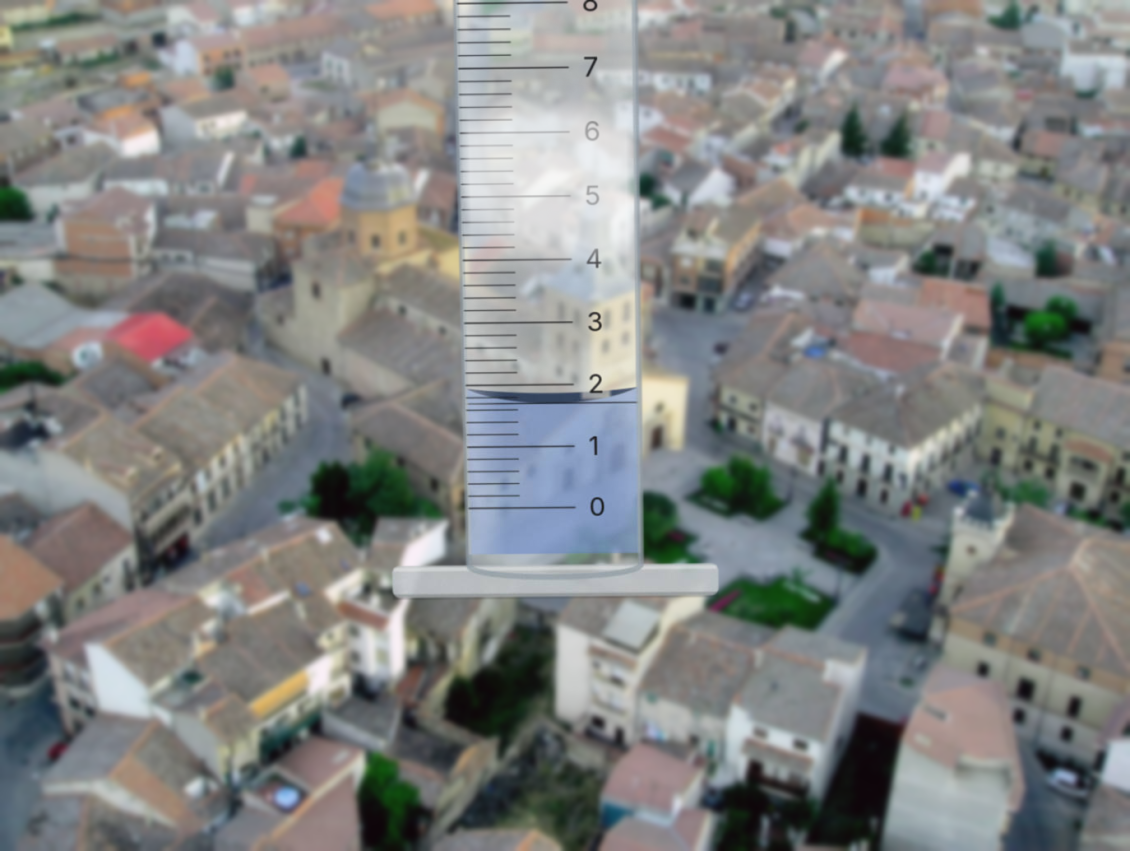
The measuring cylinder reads 1.7 mL
